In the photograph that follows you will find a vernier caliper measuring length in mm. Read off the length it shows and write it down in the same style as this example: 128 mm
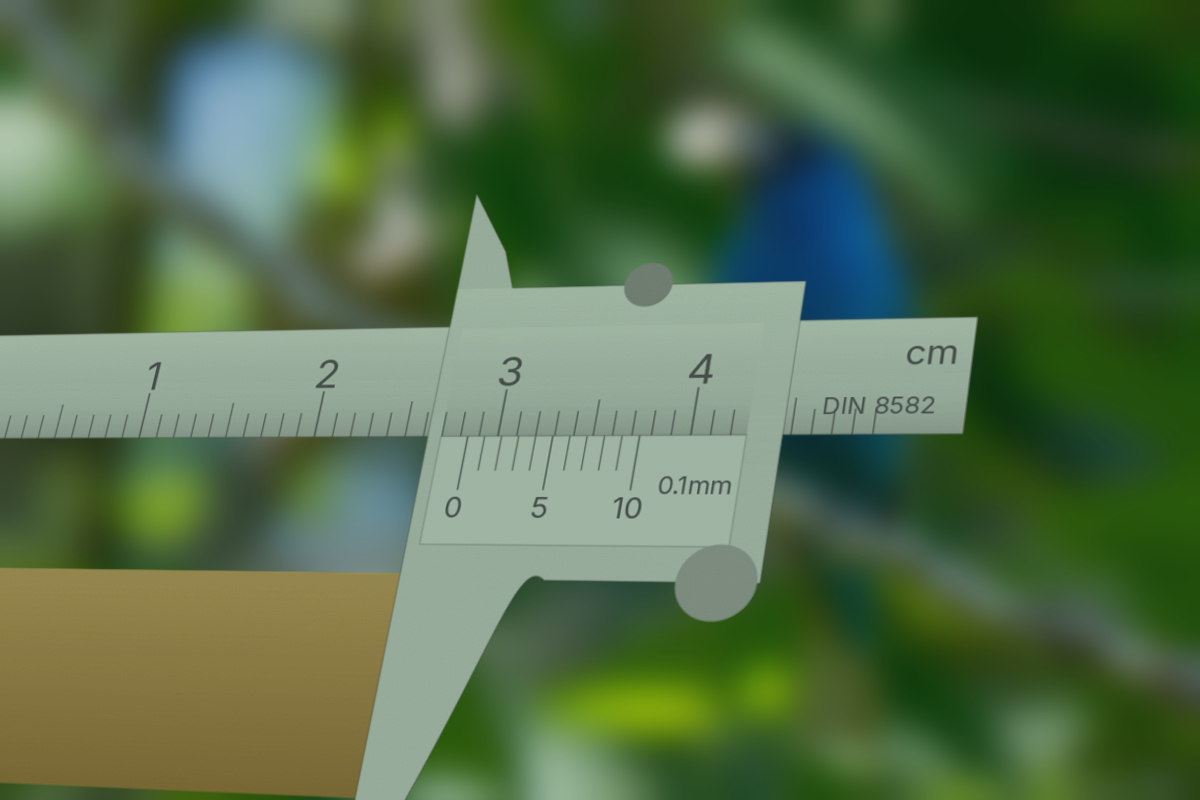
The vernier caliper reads 28.4 mm
